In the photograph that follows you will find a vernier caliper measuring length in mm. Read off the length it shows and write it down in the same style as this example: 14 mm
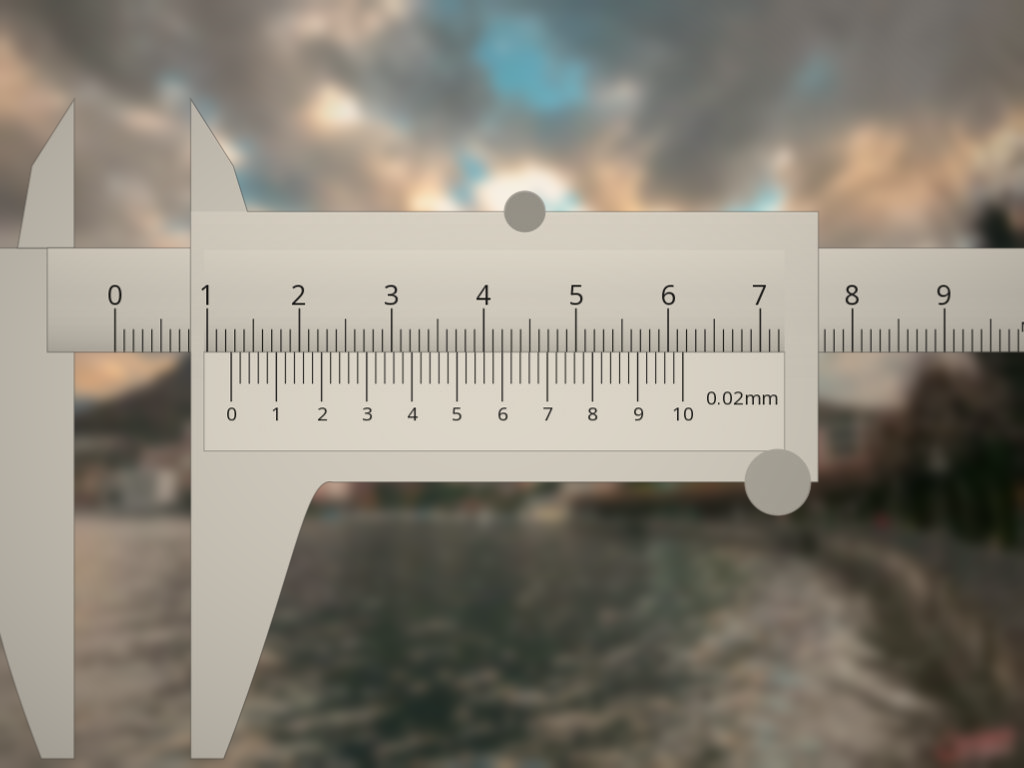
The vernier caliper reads 12.6 mm
